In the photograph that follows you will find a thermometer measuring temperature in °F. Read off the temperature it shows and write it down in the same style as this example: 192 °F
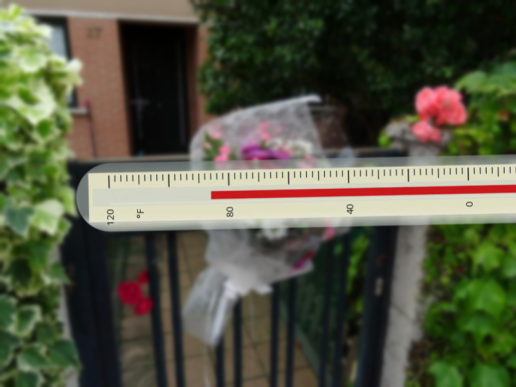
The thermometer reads 86 °F
